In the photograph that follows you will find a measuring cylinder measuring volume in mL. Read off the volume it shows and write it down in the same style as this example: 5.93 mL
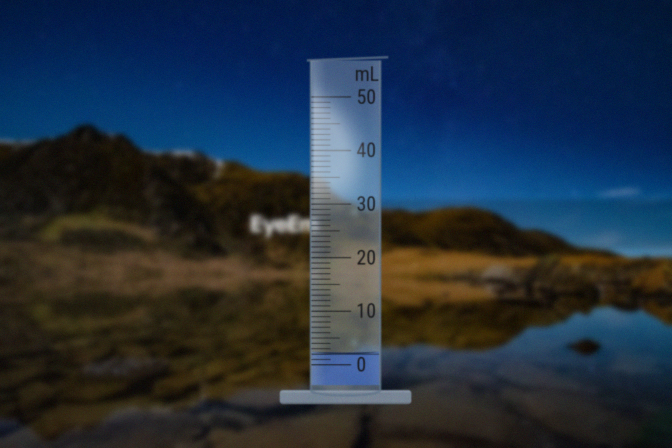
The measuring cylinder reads 2 mL
